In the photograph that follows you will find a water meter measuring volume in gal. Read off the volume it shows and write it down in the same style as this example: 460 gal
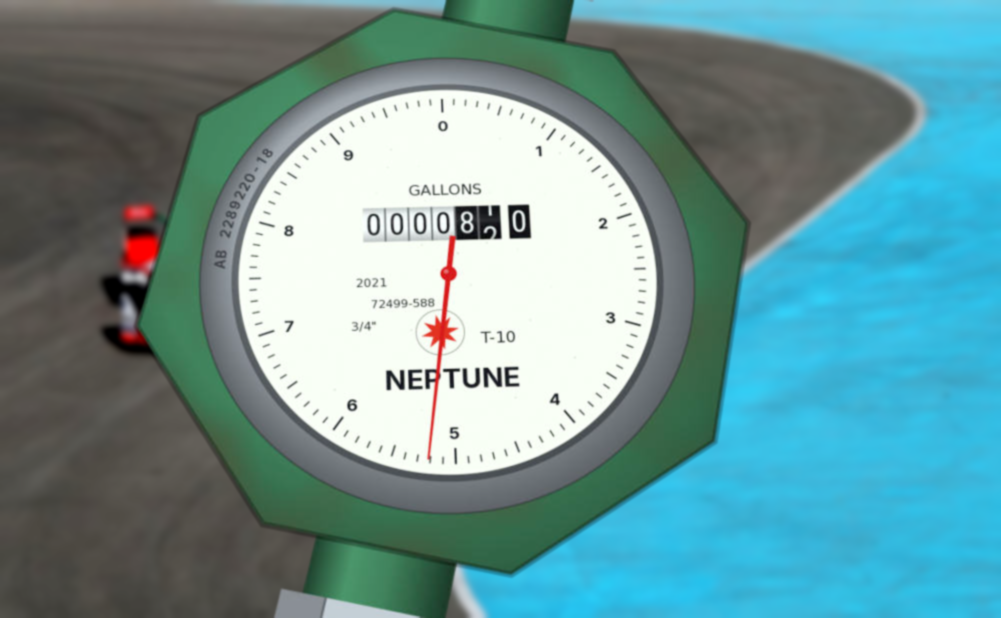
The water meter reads 815.2 gal
